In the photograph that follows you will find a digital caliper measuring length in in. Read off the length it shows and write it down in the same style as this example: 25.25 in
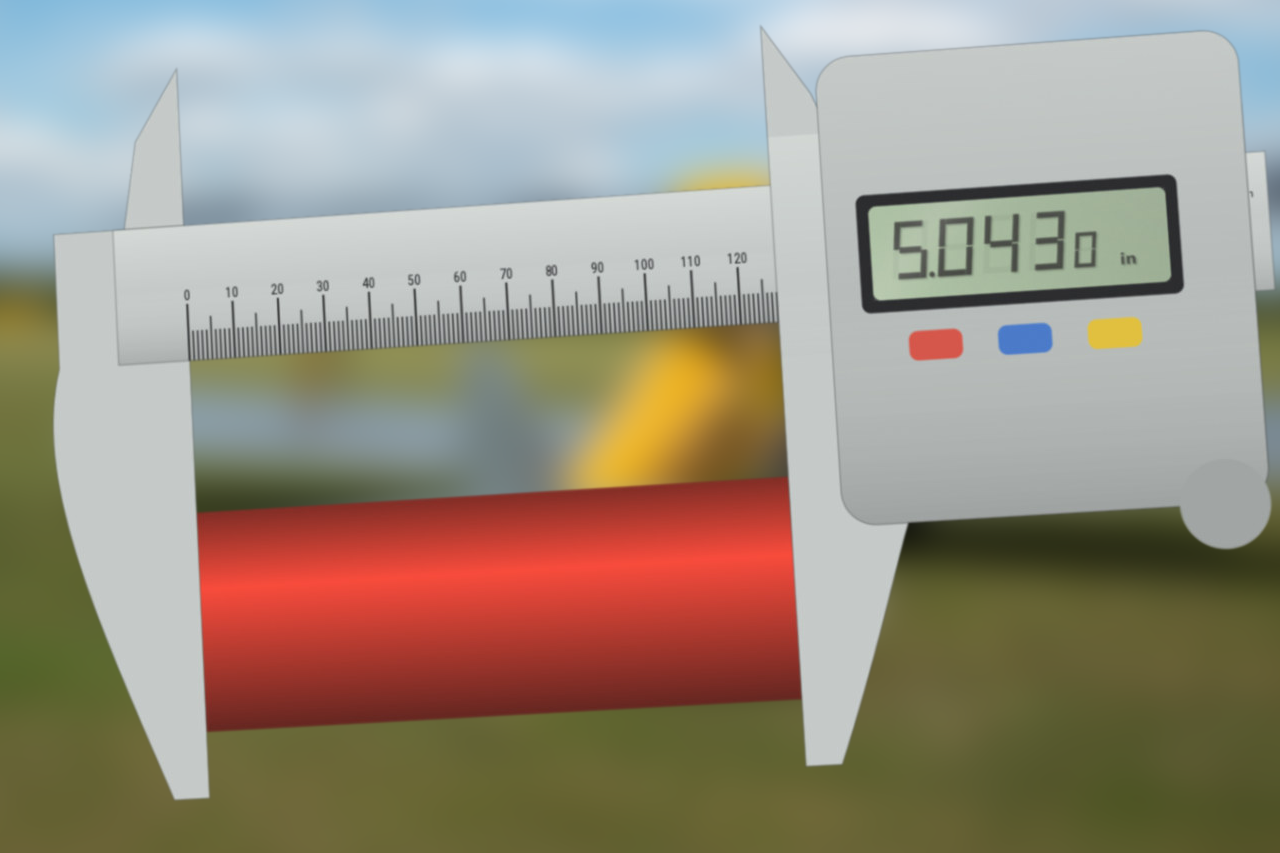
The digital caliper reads 5.0430 in
